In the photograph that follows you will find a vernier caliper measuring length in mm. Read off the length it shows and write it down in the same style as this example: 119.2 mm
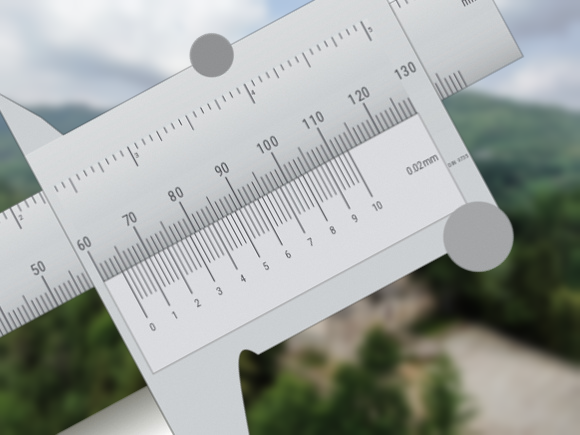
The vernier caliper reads 64.0 mm
